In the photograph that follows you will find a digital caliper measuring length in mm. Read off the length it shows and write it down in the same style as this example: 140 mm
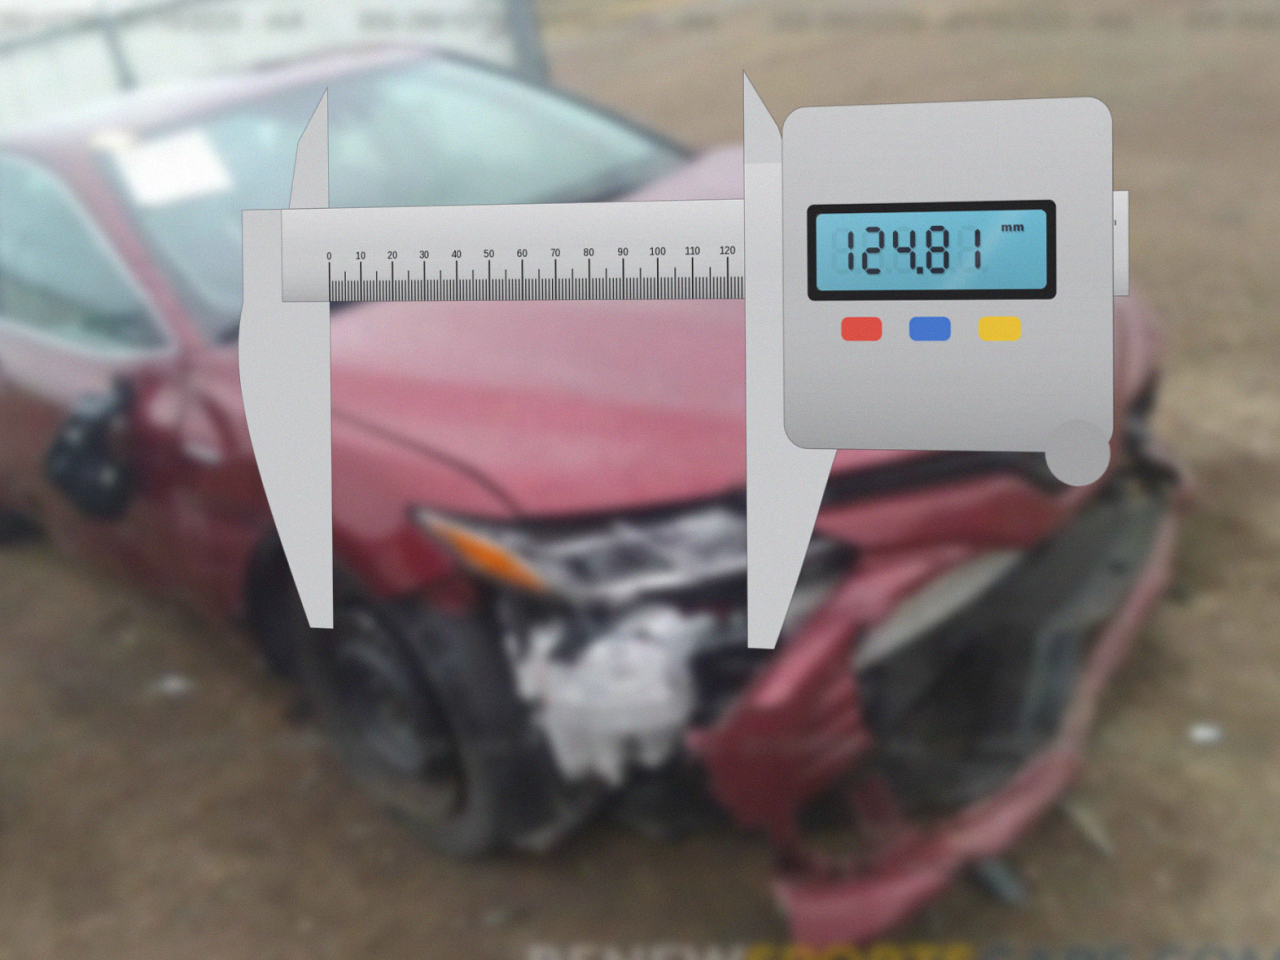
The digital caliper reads 124.81 mm
